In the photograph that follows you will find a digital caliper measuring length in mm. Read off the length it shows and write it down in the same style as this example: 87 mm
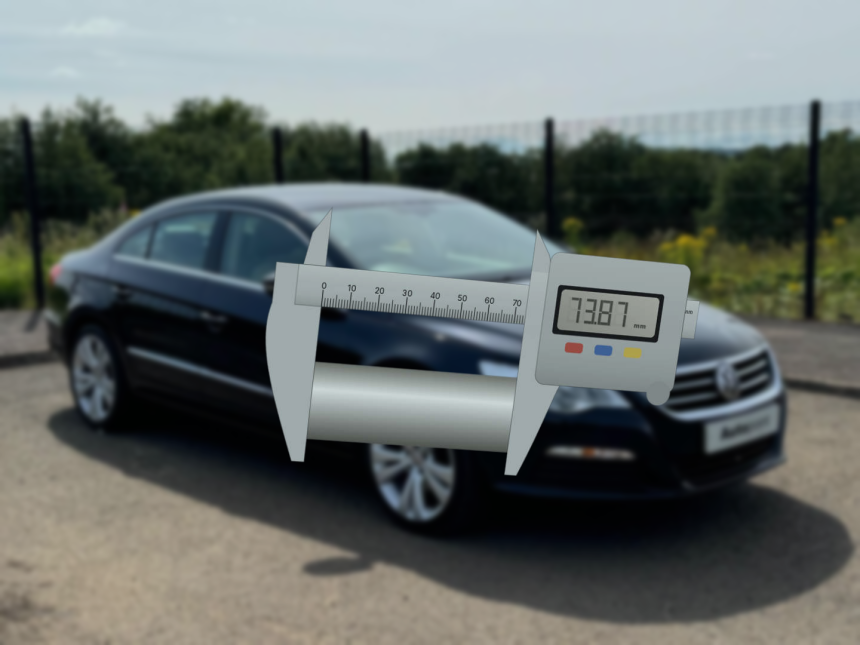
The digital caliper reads 73.87 mm
